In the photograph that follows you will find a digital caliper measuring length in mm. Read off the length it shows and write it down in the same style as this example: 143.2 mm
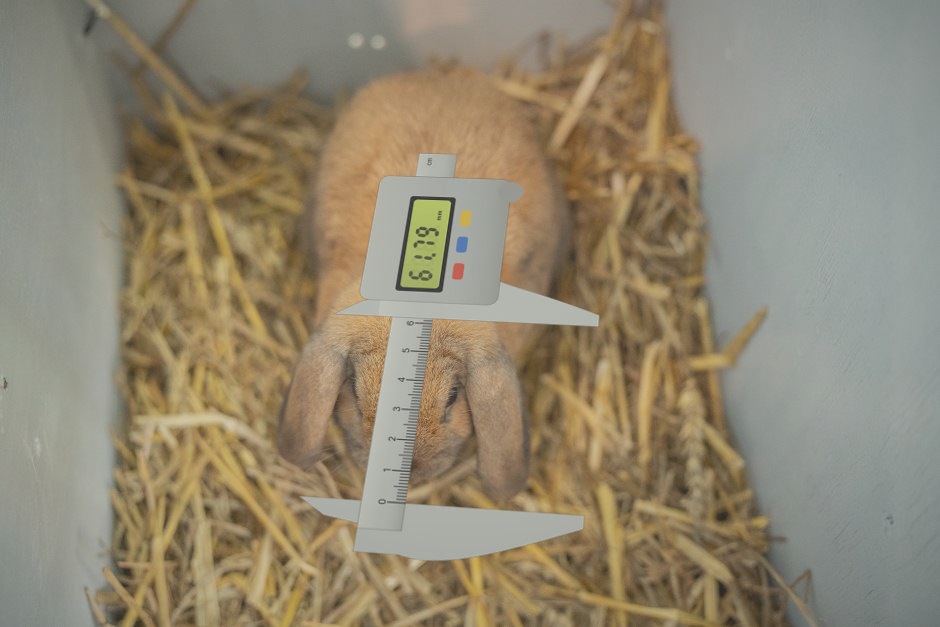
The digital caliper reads 61.79 mm
